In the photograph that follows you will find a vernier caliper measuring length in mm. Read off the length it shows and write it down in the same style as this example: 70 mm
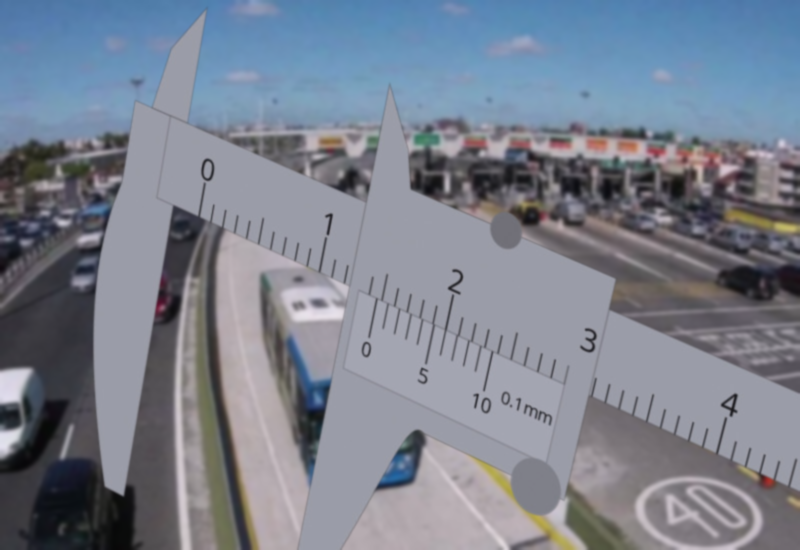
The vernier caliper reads 14.6 mm
